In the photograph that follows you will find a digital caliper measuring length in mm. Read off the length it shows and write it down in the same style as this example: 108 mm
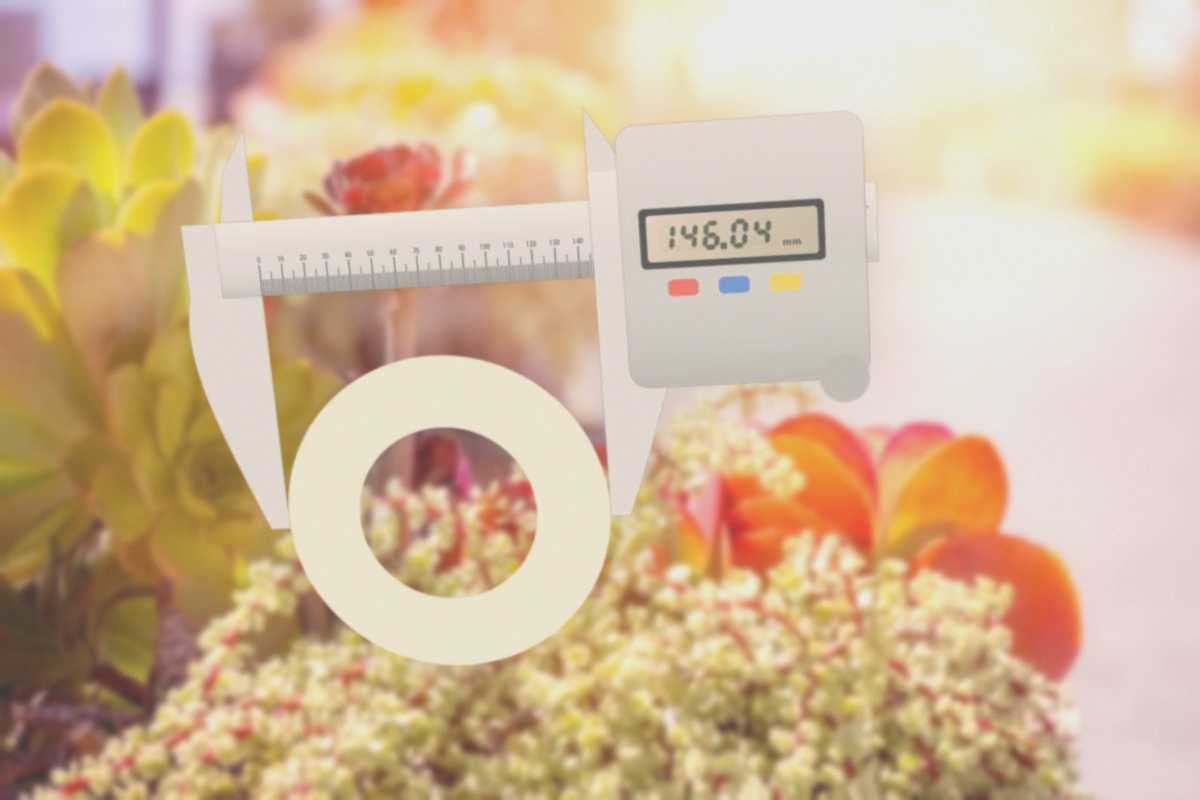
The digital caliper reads 146.04 mm
